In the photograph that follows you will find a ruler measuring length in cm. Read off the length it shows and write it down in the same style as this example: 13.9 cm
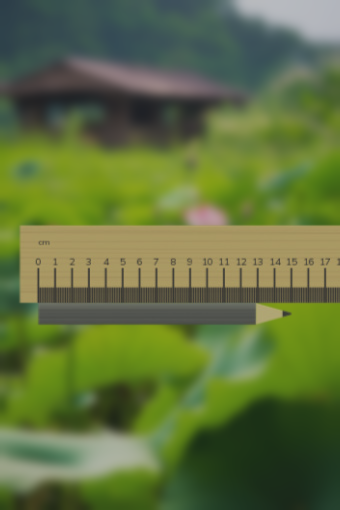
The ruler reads 15 cm
